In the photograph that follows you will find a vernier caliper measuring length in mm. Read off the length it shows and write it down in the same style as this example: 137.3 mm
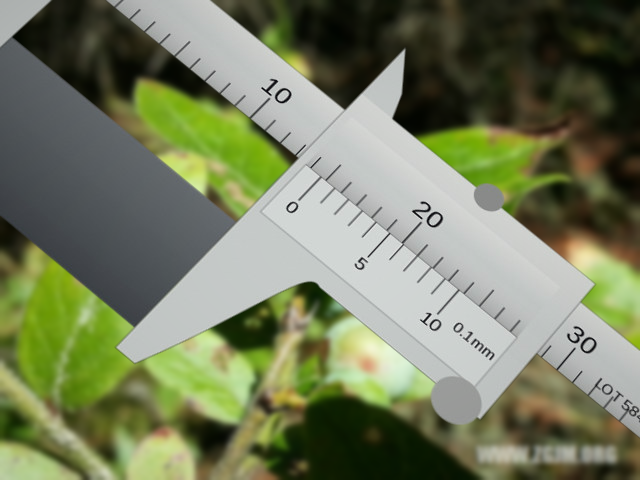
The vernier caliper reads 14.7 mm
